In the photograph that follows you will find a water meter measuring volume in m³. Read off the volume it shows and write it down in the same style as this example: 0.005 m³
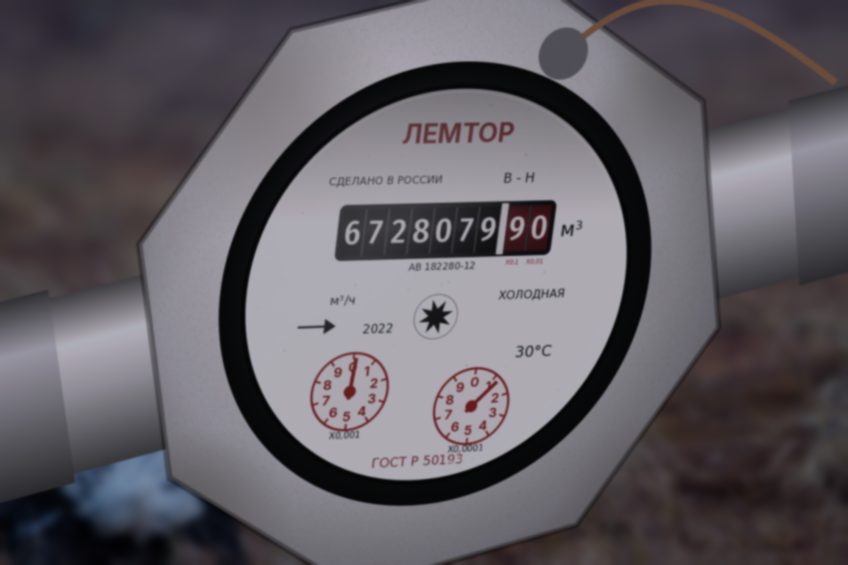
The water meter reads 6728079.9001 m³
